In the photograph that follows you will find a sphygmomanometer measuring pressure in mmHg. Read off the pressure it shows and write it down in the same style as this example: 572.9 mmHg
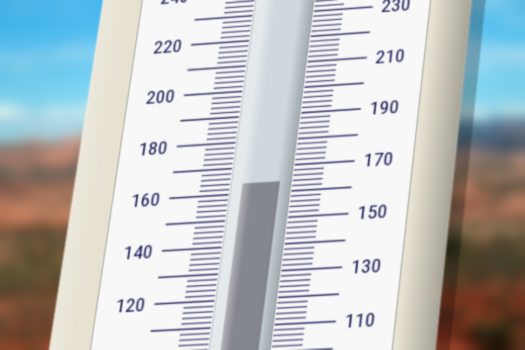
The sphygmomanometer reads 164 mmHg
